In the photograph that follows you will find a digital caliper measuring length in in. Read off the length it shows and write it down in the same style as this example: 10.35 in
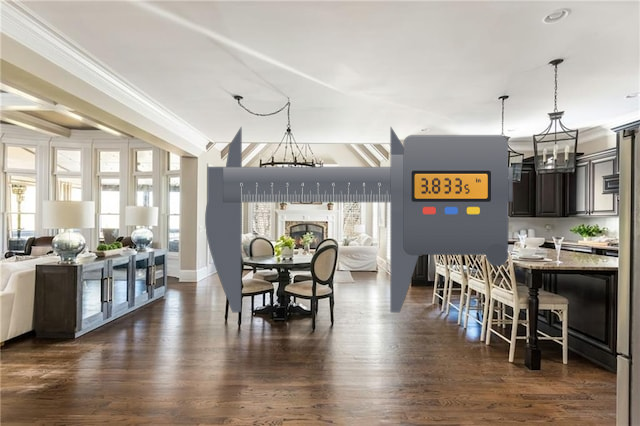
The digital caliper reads 3.8335 in
